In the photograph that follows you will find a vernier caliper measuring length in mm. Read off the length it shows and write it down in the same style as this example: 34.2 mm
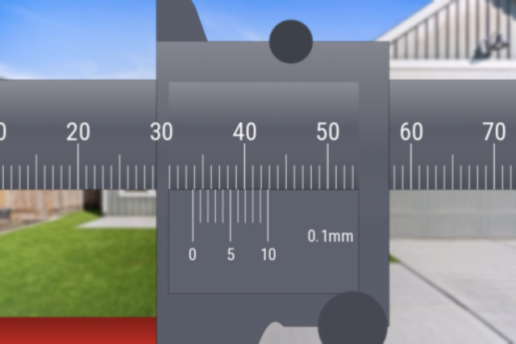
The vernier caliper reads 33.8 mm
